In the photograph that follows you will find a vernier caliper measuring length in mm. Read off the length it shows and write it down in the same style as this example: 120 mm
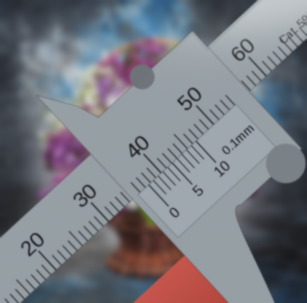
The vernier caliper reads 37.6 mm
